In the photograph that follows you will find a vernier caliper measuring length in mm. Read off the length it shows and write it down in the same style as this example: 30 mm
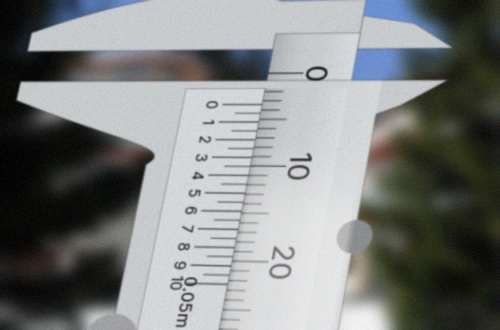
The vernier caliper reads 3.4 mm
